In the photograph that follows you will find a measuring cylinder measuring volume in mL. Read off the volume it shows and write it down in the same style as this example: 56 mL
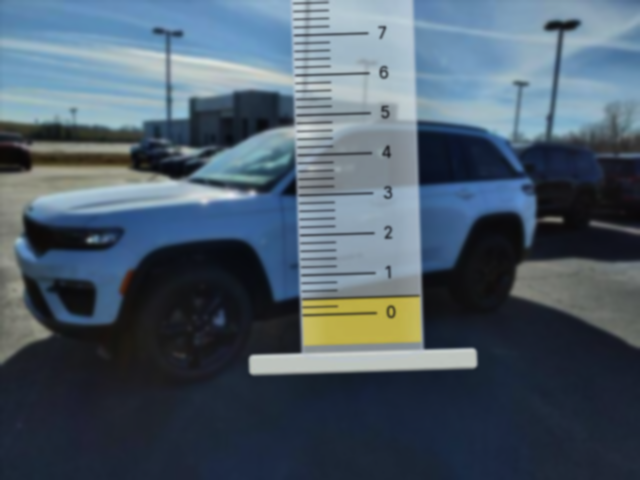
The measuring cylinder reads 0.4 mL
